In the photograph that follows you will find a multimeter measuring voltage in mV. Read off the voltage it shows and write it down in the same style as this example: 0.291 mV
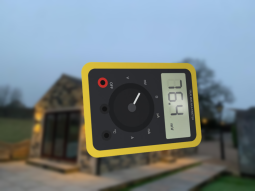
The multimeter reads 76.4 mV
